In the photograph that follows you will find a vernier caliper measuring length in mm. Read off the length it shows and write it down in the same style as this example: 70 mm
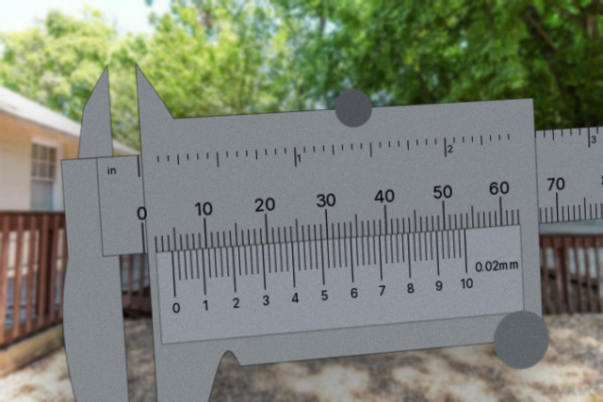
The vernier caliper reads 4.5 mm
